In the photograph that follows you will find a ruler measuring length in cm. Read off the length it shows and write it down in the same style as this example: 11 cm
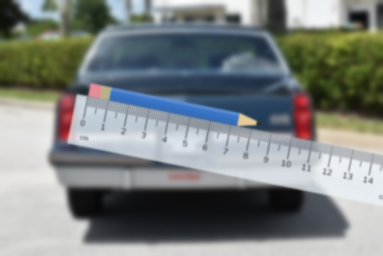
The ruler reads 8.5 cm
